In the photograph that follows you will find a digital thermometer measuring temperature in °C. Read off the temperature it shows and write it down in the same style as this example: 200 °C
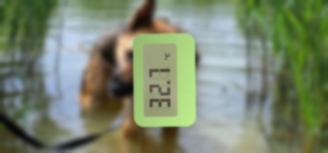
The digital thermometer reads 32.7 °C
